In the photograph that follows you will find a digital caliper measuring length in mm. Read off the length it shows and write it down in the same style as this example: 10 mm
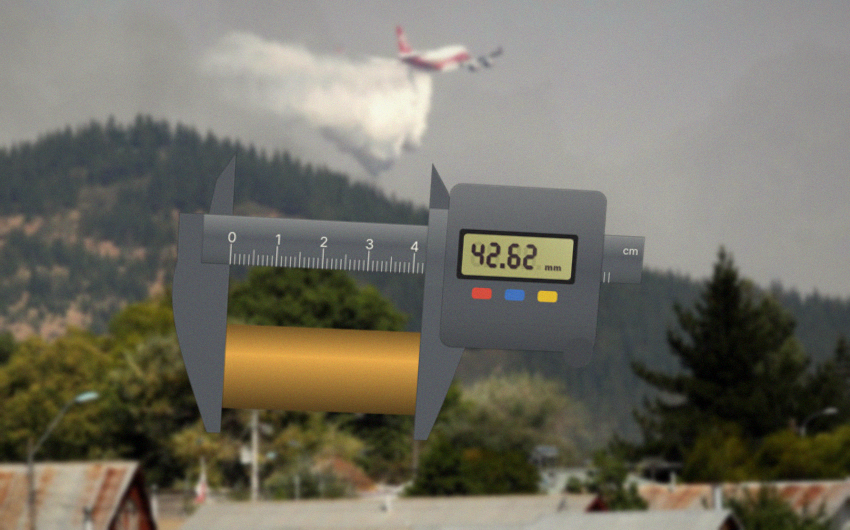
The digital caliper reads 42.62 mm
